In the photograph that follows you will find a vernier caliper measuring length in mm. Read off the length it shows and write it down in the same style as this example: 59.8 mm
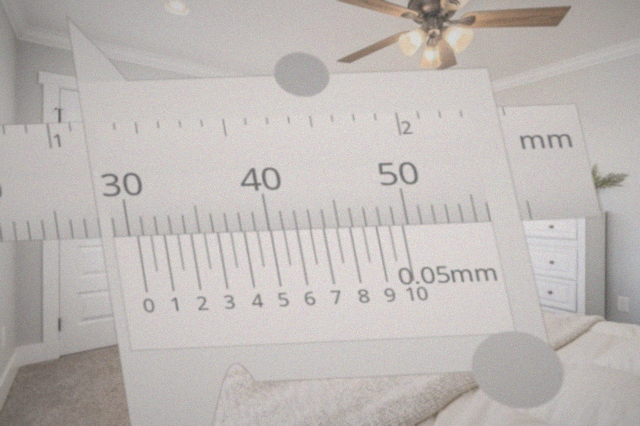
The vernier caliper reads 30.6 mm
